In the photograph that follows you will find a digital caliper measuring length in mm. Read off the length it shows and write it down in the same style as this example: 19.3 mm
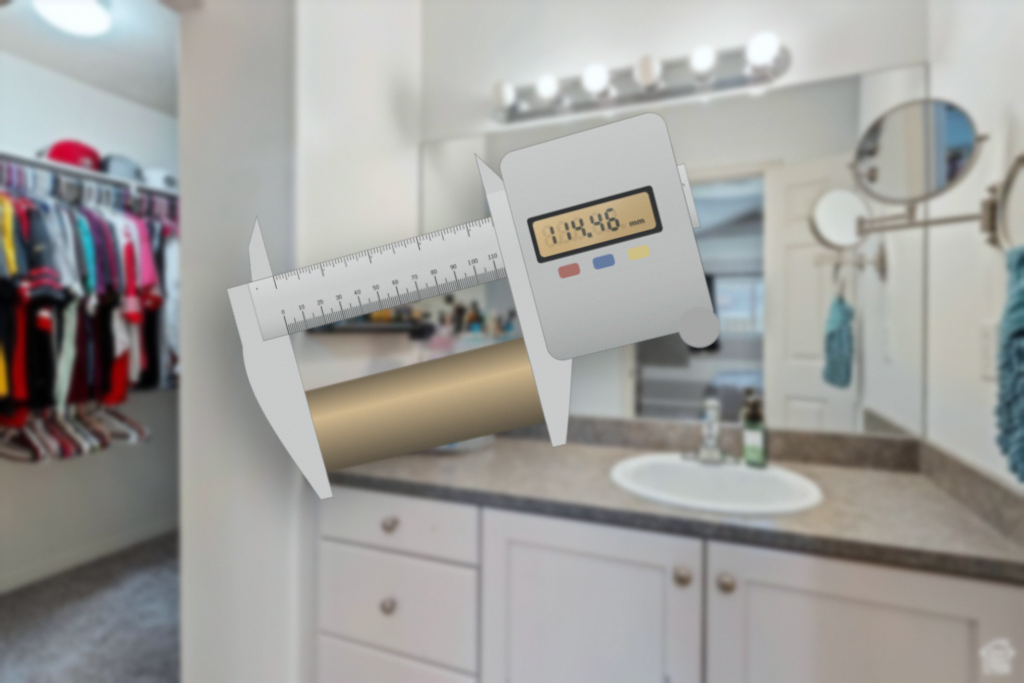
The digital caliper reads 114.46 mm
